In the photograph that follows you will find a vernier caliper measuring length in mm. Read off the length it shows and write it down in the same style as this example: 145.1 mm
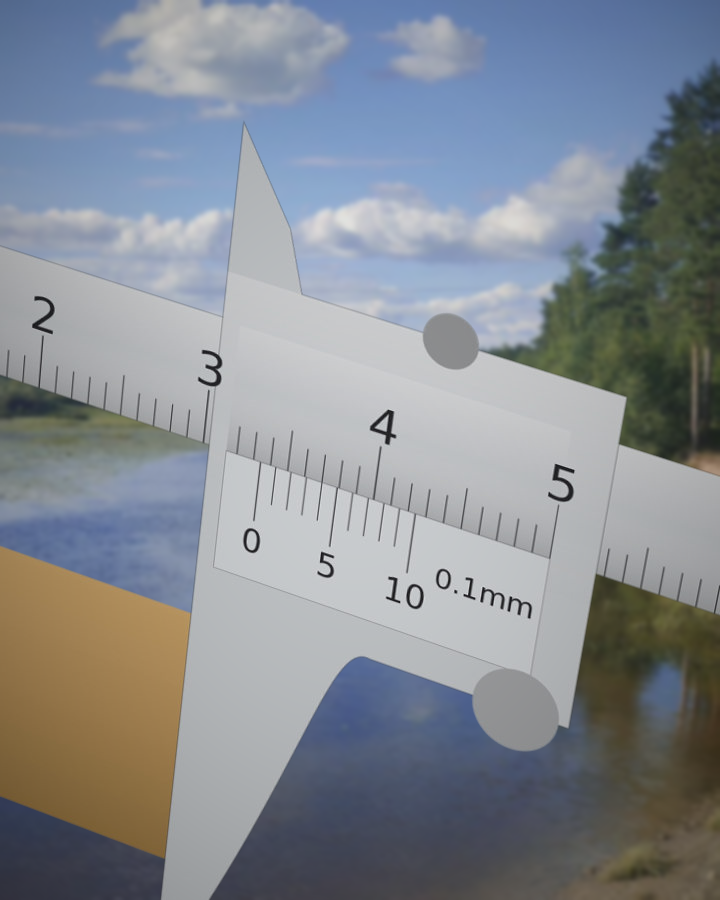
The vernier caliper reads 33.4 mm
